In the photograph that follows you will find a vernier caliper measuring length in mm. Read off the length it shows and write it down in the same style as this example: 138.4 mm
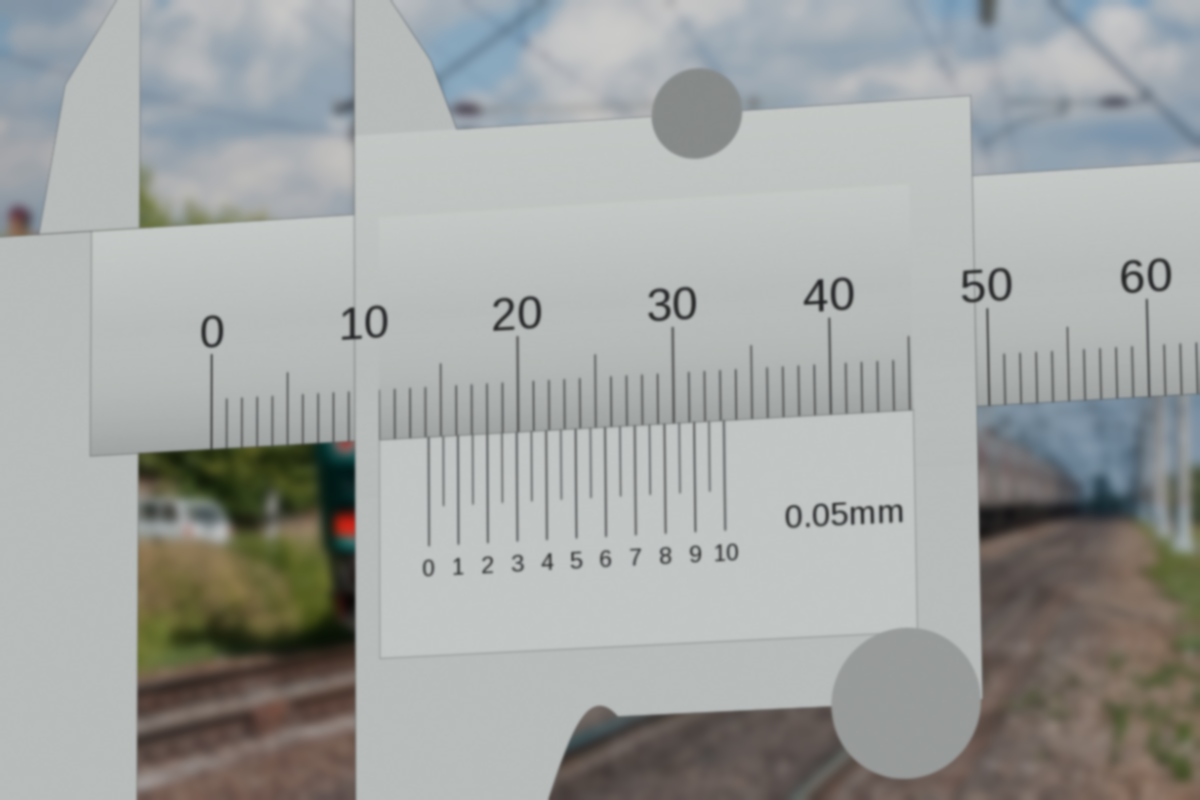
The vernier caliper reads 14.2 mm
